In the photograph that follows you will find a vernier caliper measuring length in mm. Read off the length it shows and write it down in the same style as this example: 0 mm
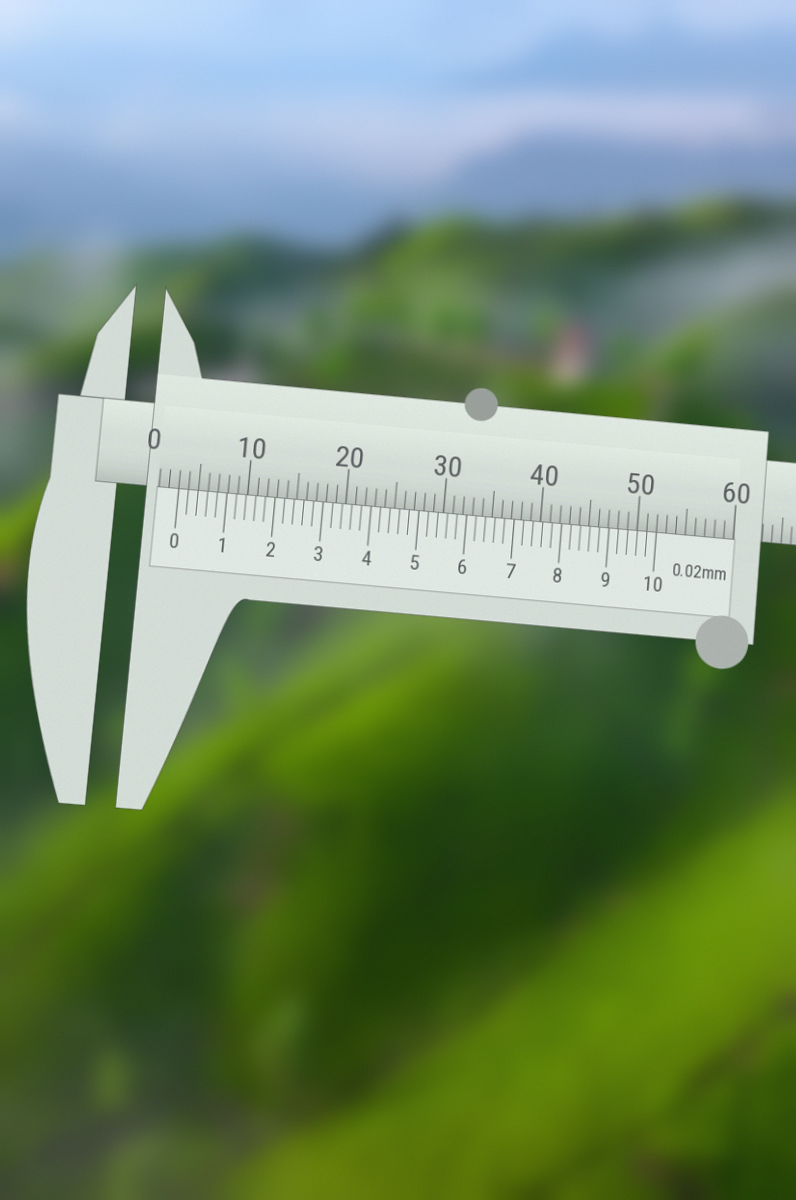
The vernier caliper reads 3.0 mm
